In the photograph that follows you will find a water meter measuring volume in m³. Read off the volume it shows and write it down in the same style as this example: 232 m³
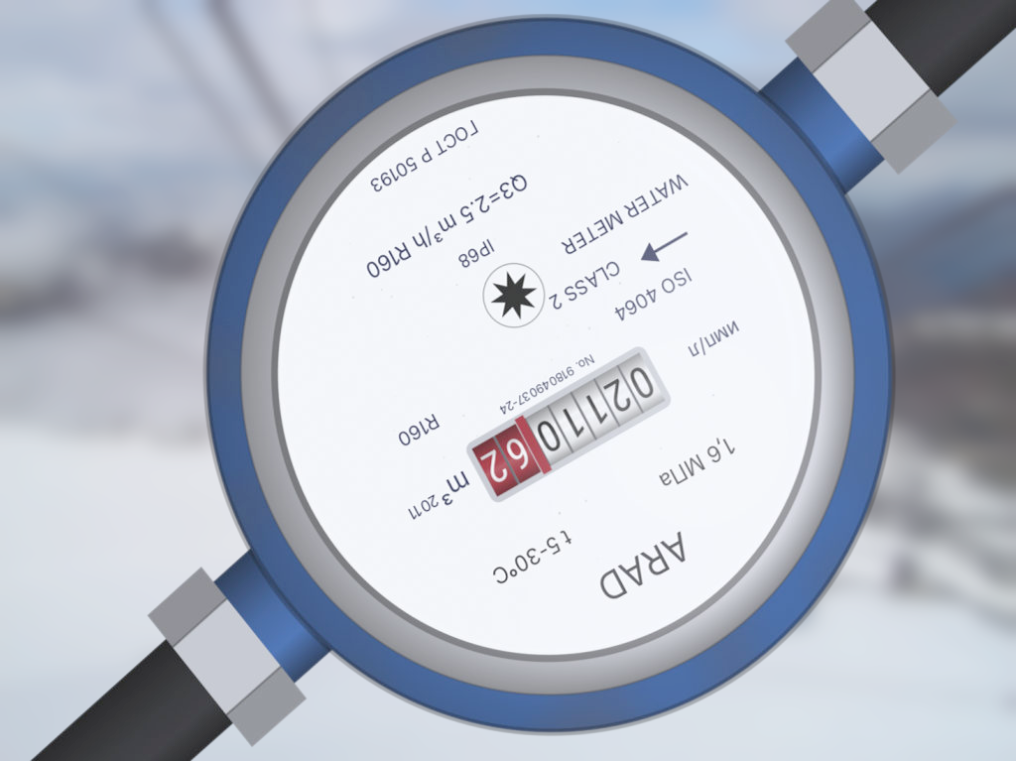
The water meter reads 2110.62 m³
